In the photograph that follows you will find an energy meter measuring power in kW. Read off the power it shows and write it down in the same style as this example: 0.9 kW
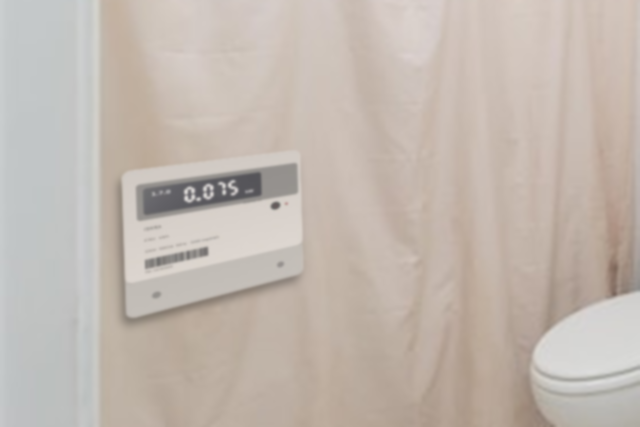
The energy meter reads 0.075 kW
